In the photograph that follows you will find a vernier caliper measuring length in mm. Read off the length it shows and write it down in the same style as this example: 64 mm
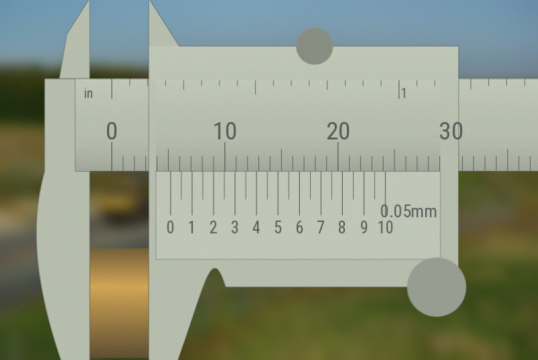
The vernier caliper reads 5.2 mm
